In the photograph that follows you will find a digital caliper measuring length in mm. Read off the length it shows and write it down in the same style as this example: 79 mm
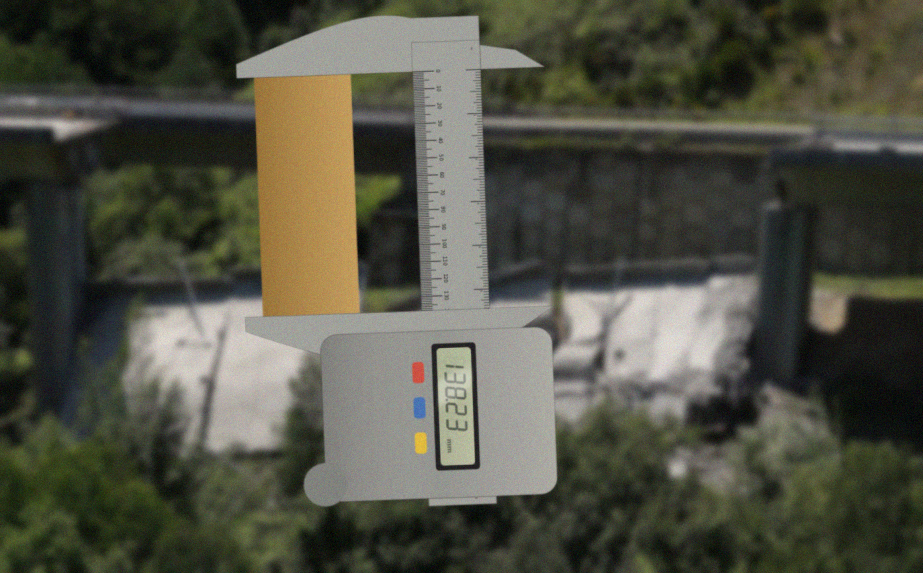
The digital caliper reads 138.23 mm
